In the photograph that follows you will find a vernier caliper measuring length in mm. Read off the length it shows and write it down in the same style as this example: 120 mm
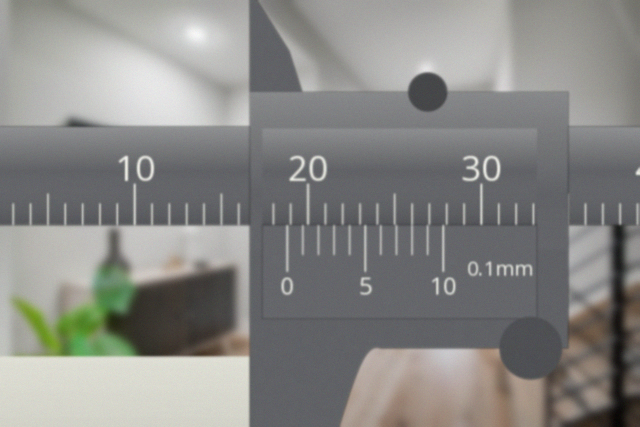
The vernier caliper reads 18.8 mm
